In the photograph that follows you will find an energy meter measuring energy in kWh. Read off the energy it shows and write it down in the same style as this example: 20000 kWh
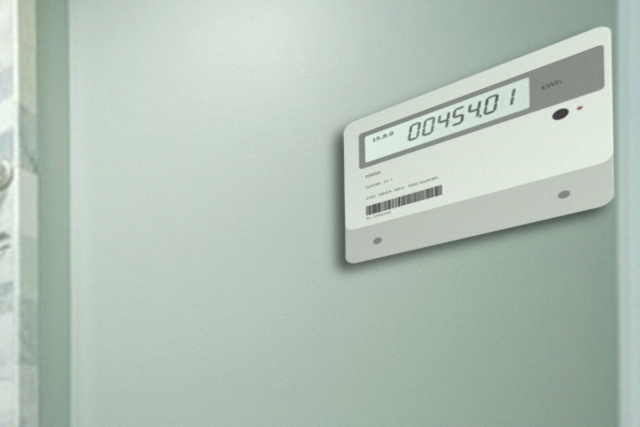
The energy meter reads 454.01 kWh
